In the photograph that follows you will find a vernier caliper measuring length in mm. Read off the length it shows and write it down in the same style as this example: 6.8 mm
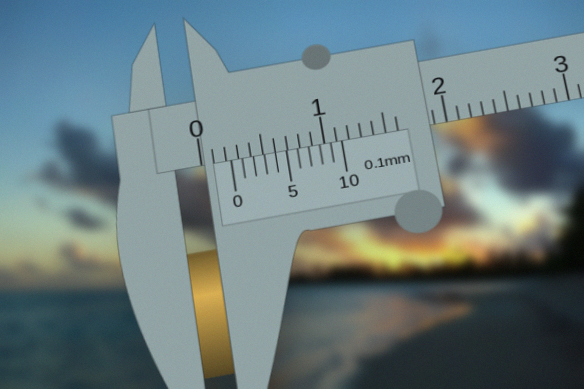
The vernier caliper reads 2.4 mm
